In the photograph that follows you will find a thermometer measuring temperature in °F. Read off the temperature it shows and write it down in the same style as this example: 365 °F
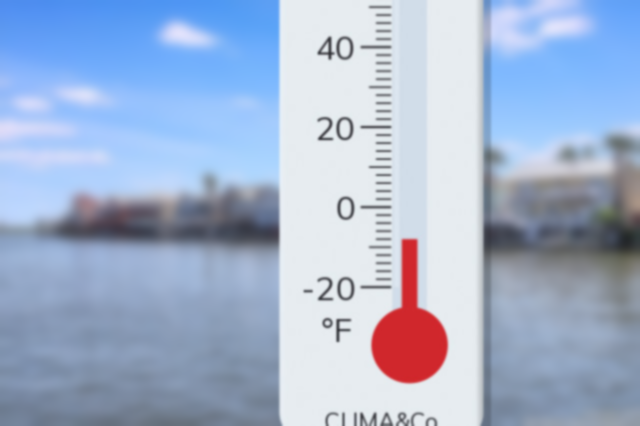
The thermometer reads -8 °F
